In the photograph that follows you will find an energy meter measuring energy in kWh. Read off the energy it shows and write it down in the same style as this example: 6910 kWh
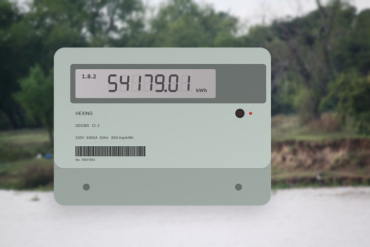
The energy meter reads 54179.01 kWh
